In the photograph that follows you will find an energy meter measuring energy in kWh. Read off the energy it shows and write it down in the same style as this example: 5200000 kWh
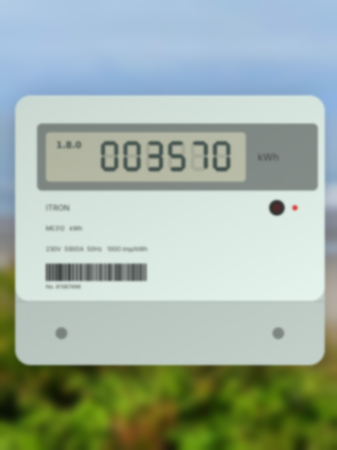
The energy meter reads 3570 kWh
